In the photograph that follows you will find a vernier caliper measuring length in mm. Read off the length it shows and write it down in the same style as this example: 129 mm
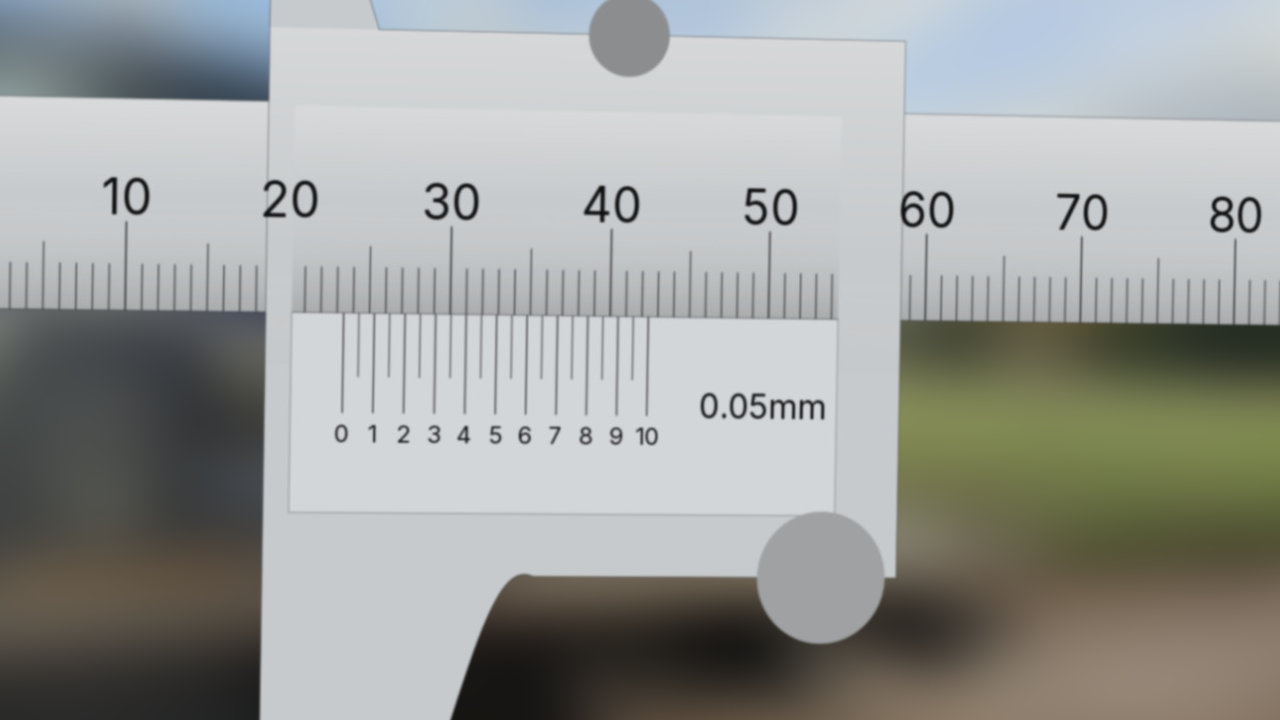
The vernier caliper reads 23.4 mm
